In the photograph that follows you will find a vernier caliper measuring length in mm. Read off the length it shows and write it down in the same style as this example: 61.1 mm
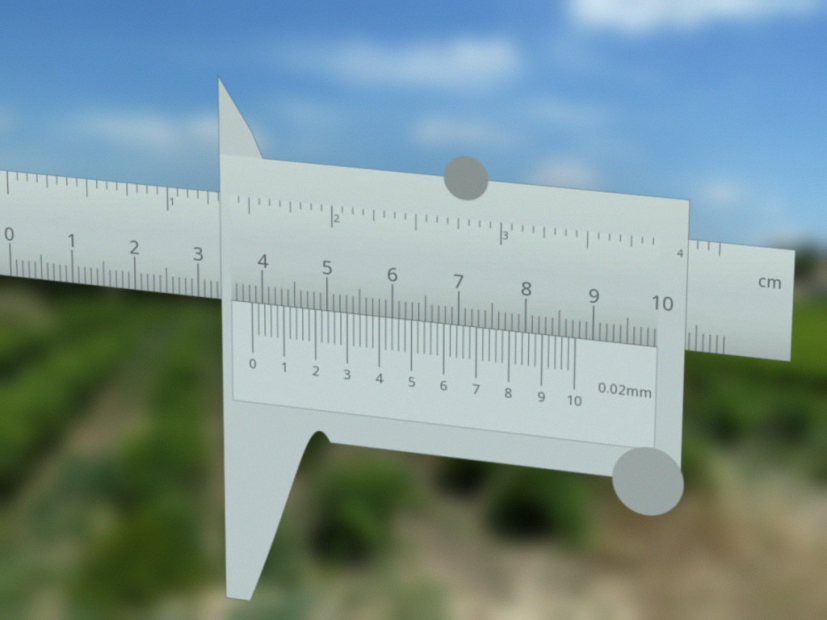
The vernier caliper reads 38.4 mm
